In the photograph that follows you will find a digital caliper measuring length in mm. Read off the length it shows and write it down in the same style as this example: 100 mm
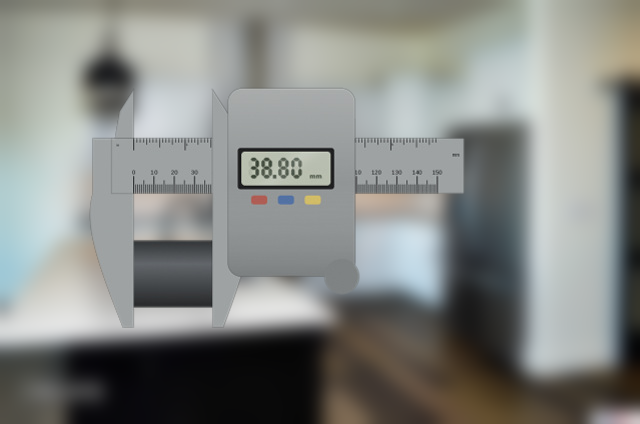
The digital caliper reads 38.80 mm
